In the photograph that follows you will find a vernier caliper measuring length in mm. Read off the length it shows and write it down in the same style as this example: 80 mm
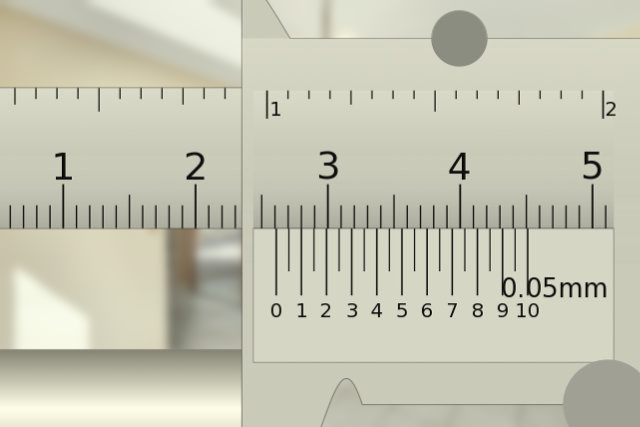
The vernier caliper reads 26.1 mm
